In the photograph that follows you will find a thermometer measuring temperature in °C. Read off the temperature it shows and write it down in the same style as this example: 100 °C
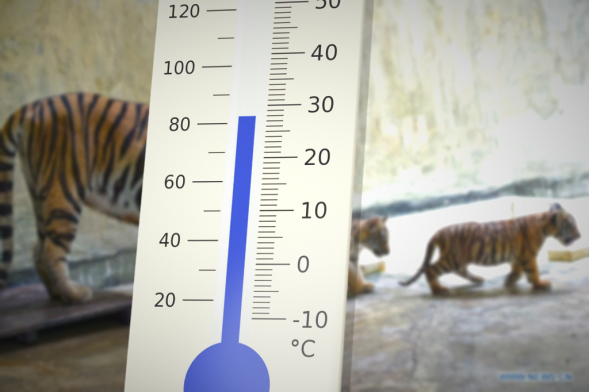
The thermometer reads 28 °C
